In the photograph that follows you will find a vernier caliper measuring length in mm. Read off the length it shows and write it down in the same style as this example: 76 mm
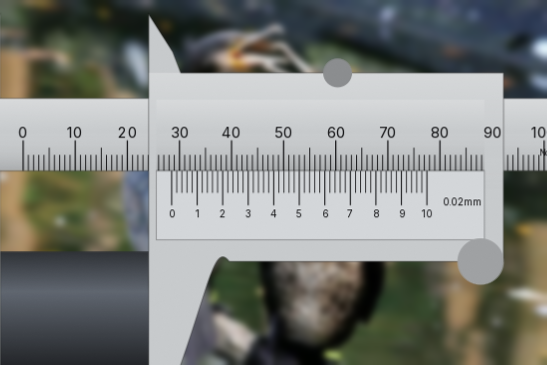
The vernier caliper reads 28.5 mm
